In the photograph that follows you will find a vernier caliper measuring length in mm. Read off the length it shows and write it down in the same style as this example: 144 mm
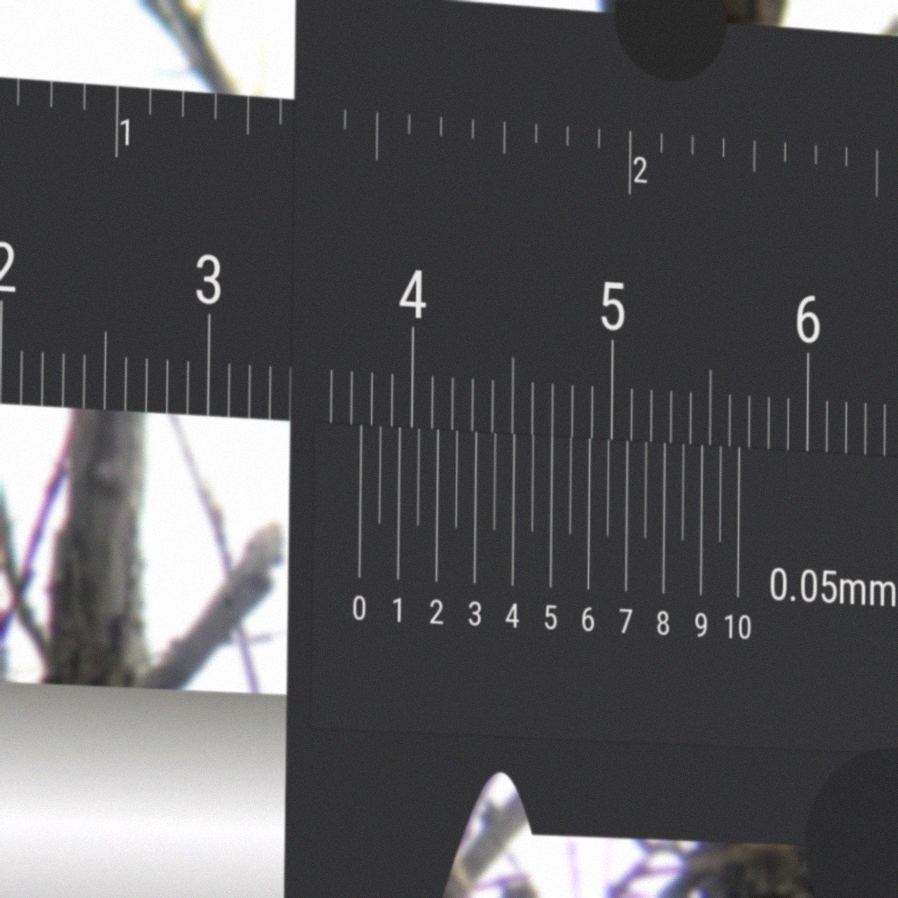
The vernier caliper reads 37.5 mm
